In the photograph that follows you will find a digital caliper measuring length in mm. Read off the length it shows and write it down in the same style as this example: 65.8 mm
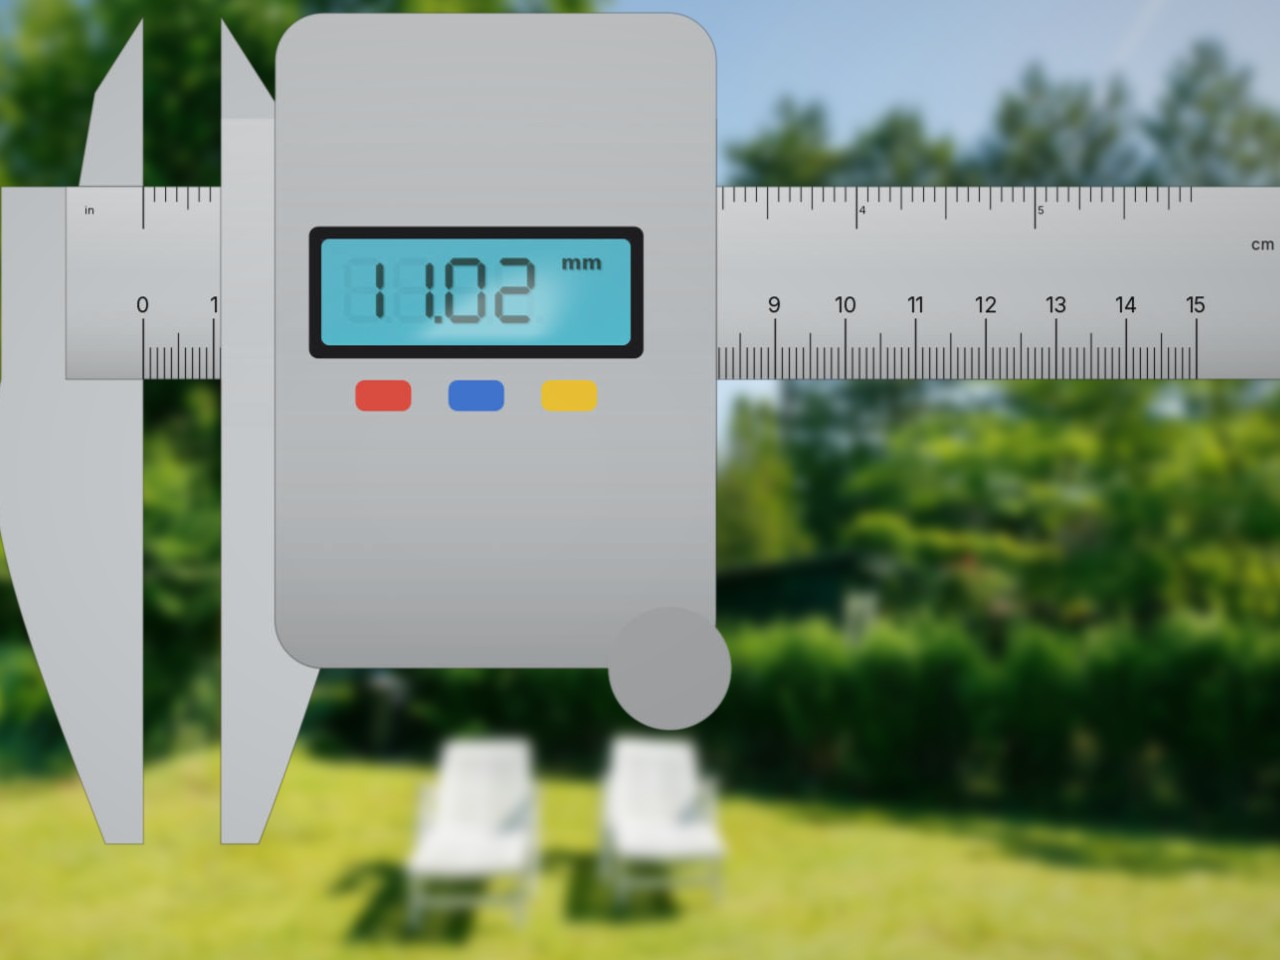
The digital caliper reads 11.02 mm
